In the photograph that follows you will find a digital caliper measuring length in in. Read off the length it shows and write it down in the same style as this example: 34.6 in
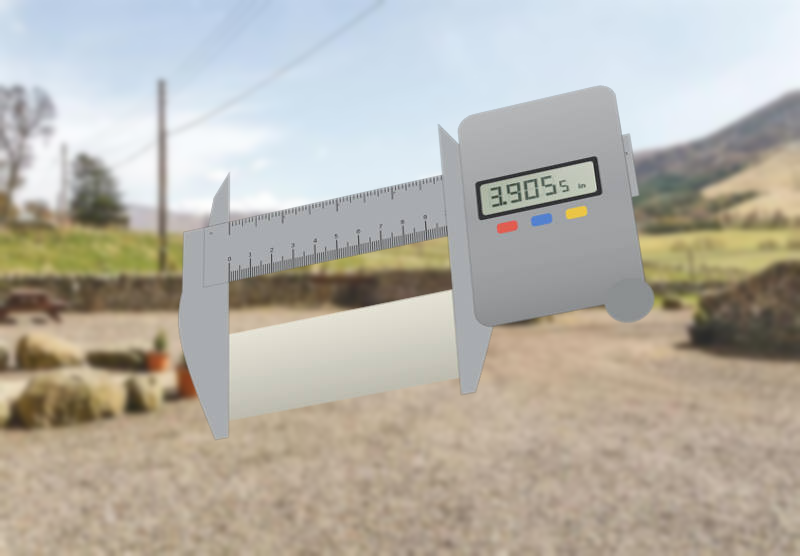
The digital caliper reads 3.9055 in
